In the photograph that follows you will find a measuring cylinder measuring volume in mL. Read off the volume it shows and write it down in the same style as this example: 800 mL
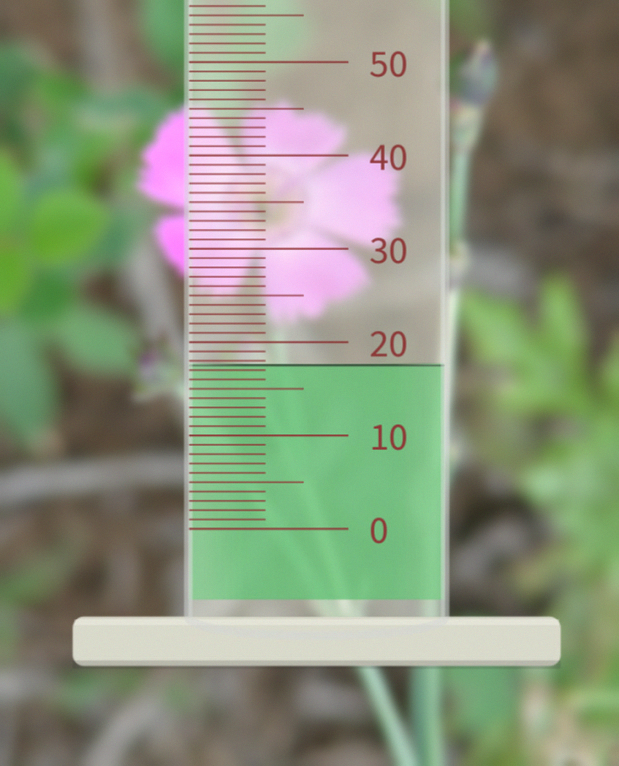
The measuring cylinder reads 17.5 mL
